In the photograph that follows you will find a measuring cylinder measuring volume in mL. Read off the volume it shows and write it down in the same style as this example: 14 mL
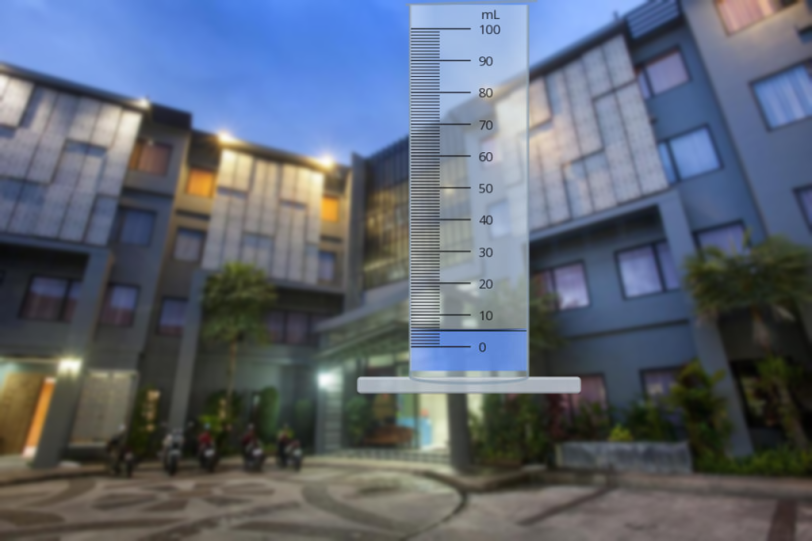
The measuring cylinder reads 5 mL
